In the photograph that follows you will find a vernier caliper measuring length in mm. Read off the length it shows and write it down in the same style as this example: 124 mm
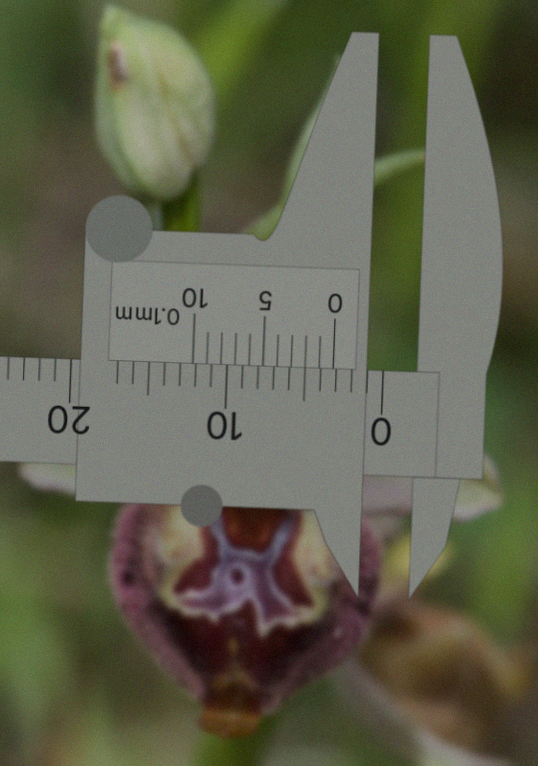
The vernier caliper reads 3.2 mm
